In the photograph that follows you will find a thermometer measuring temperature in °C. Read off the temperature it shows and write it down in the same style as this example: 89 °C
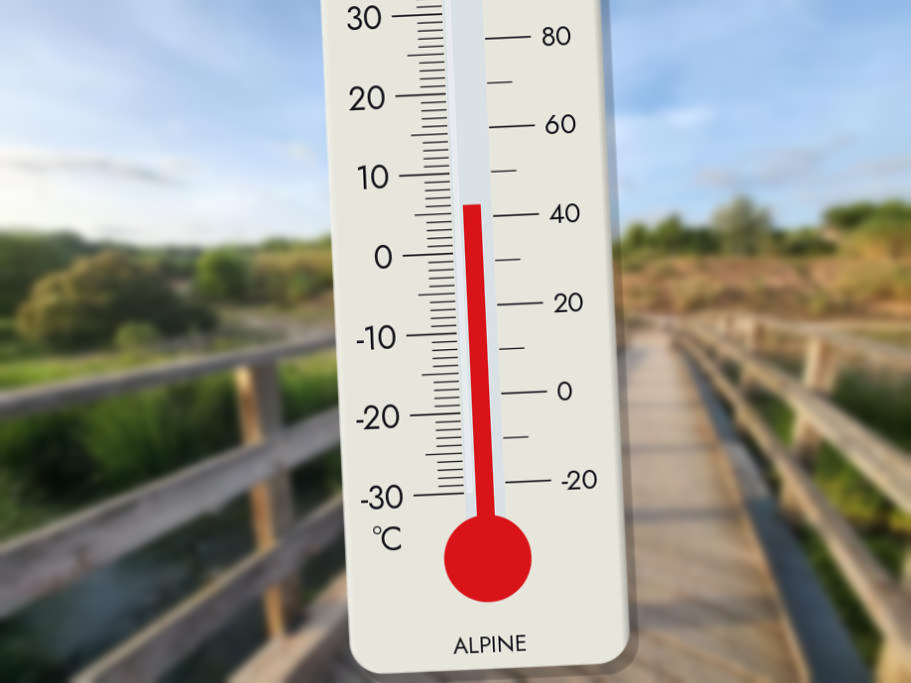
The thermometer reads 6 °C
